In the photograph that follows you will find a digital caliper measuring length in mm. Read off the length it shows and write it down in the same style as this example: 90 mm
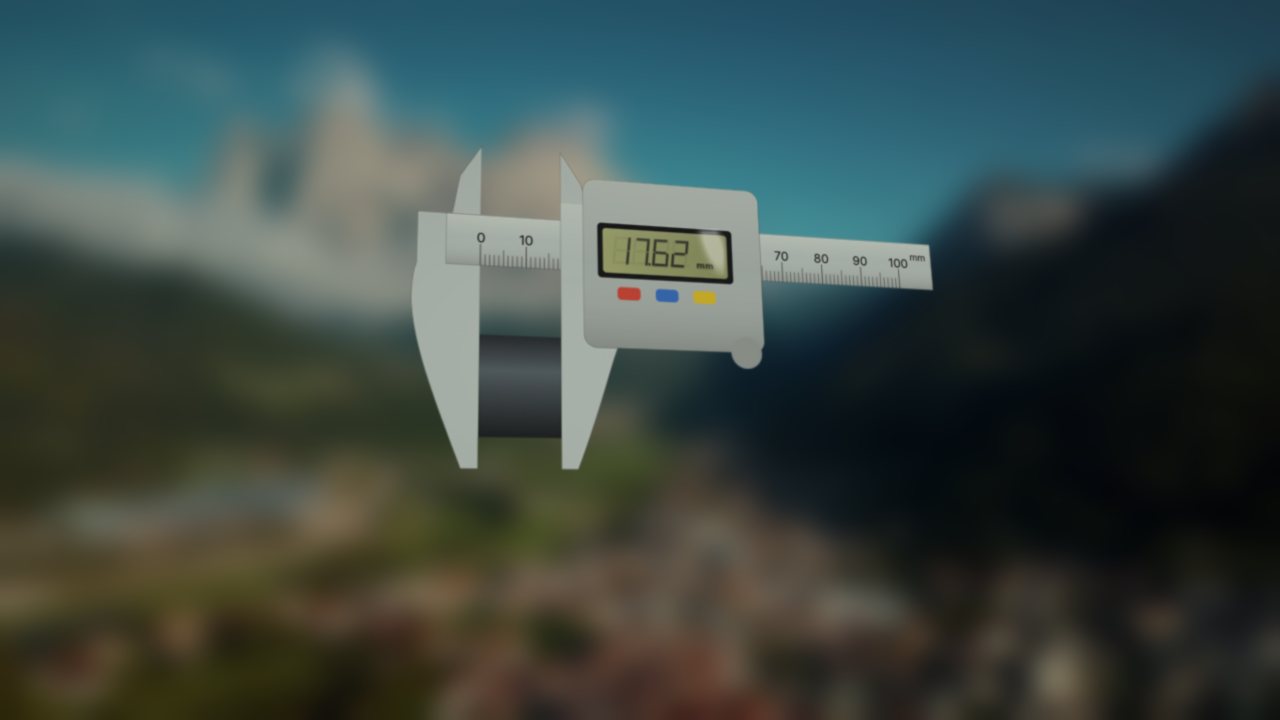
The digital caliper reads 17.62 mm
